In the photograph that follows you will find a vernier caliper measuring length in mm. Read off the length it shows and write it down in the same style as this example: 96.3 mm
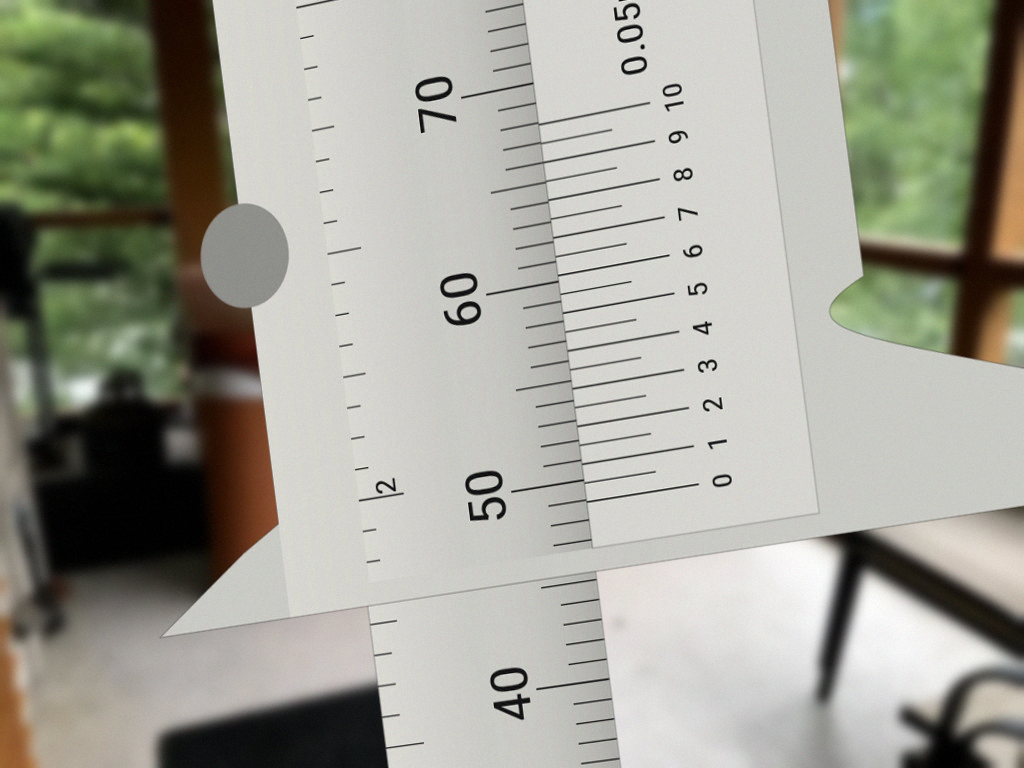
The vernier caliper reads 48.9 mm
